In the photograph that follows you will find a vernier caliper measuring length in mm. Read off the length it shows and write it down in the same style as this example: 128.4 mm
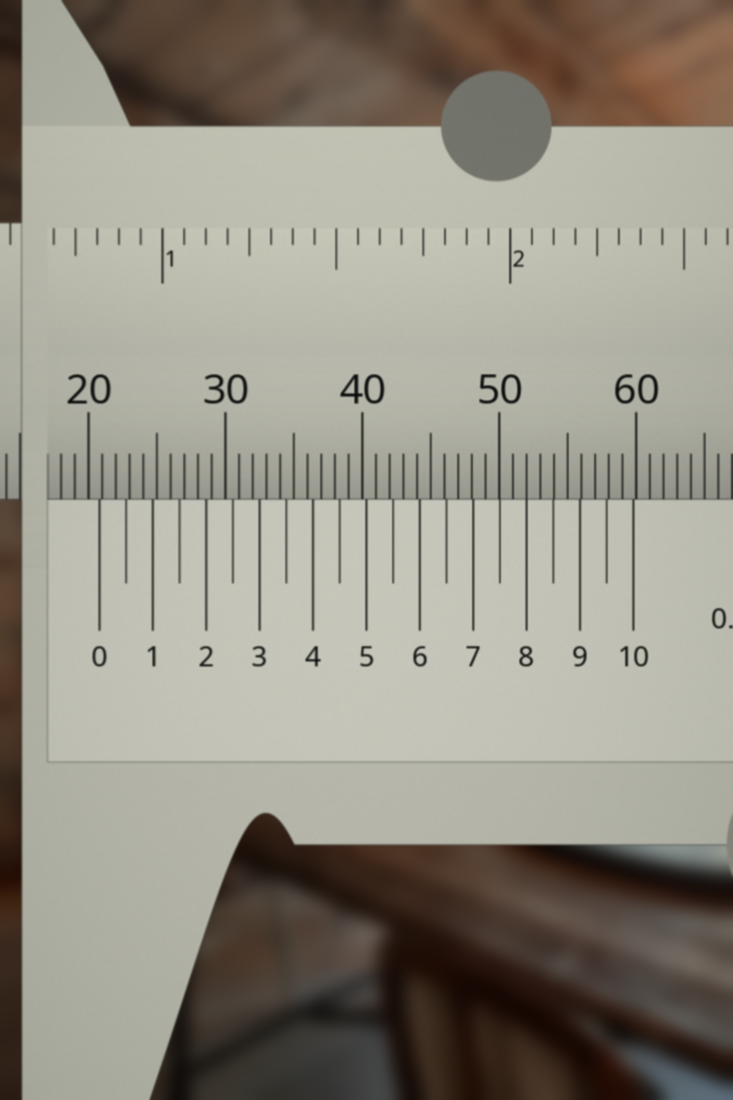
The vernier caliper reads 20.8 mm
